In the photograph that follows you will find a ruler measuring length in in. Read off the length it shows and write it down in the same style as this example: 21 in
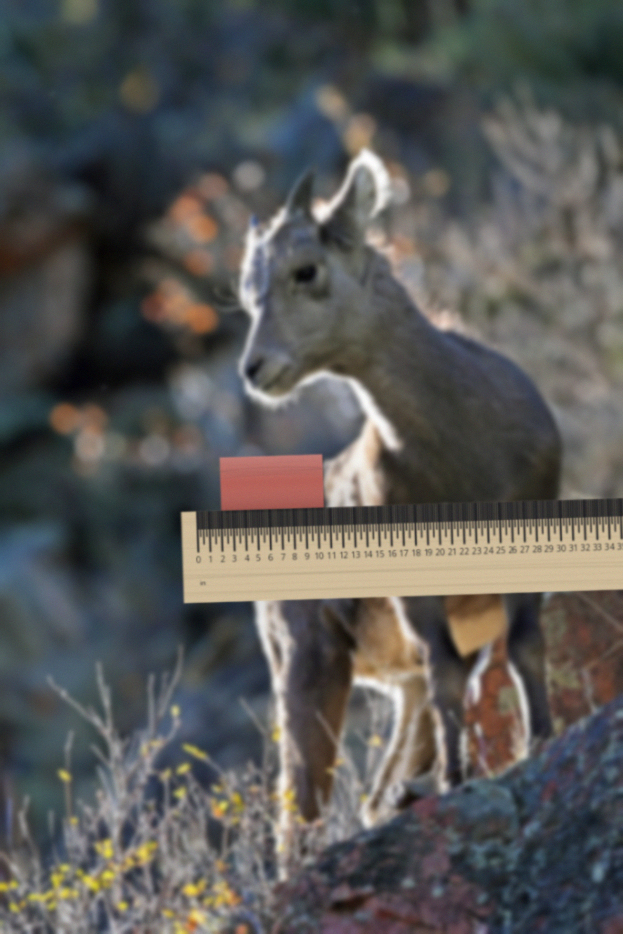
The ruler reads 8.5 in
